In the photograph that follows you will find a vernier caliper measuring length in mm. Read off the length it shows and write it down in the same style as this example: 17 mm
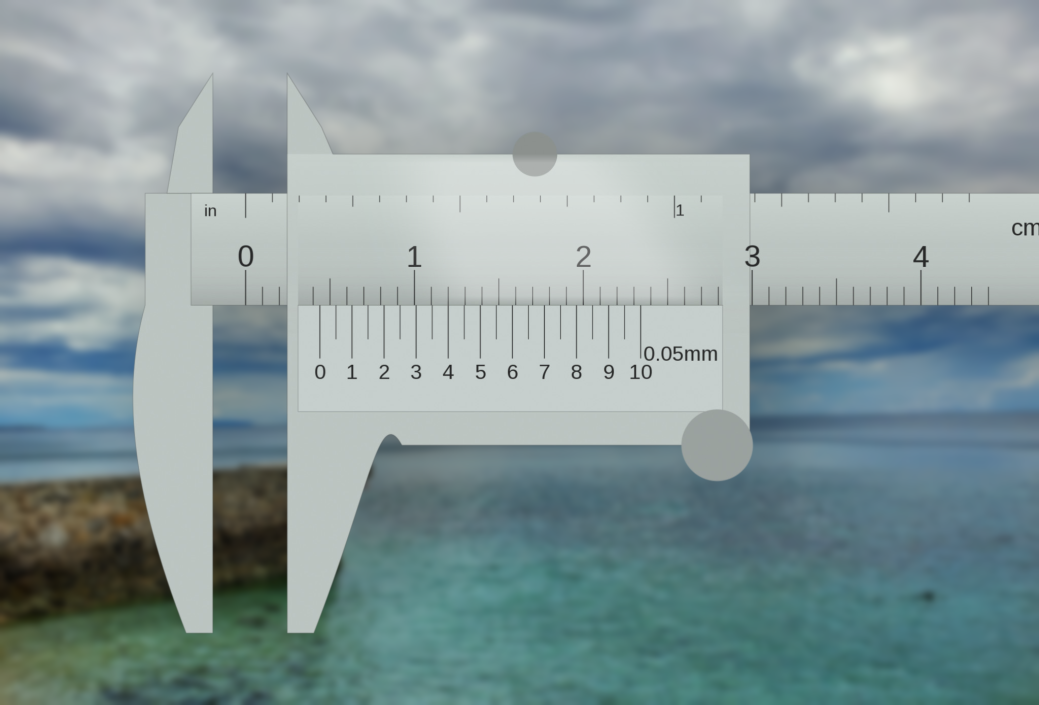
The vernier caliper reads 4.4 mm
